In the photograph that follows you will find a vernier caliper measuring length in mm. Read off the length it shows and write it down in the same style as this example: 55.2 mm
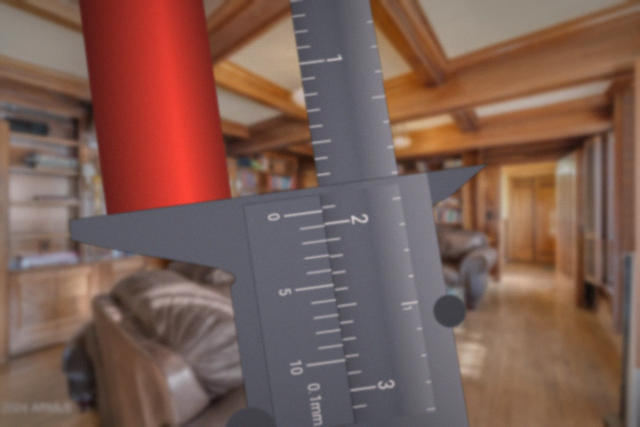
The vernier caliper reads 19.2 mm
